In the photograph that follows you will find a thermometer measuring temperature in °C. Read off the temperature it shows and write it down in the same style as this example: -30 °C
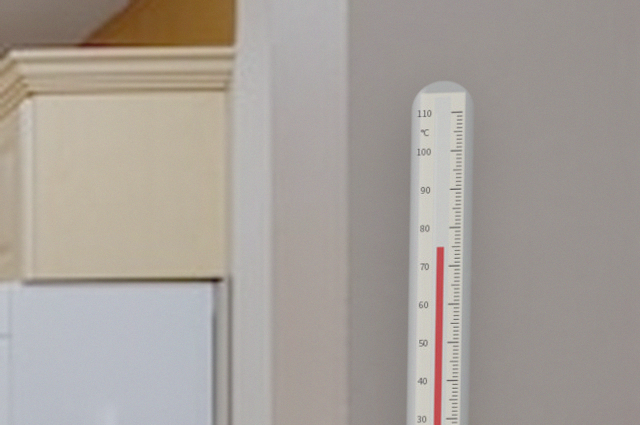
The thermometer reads 75 °C
